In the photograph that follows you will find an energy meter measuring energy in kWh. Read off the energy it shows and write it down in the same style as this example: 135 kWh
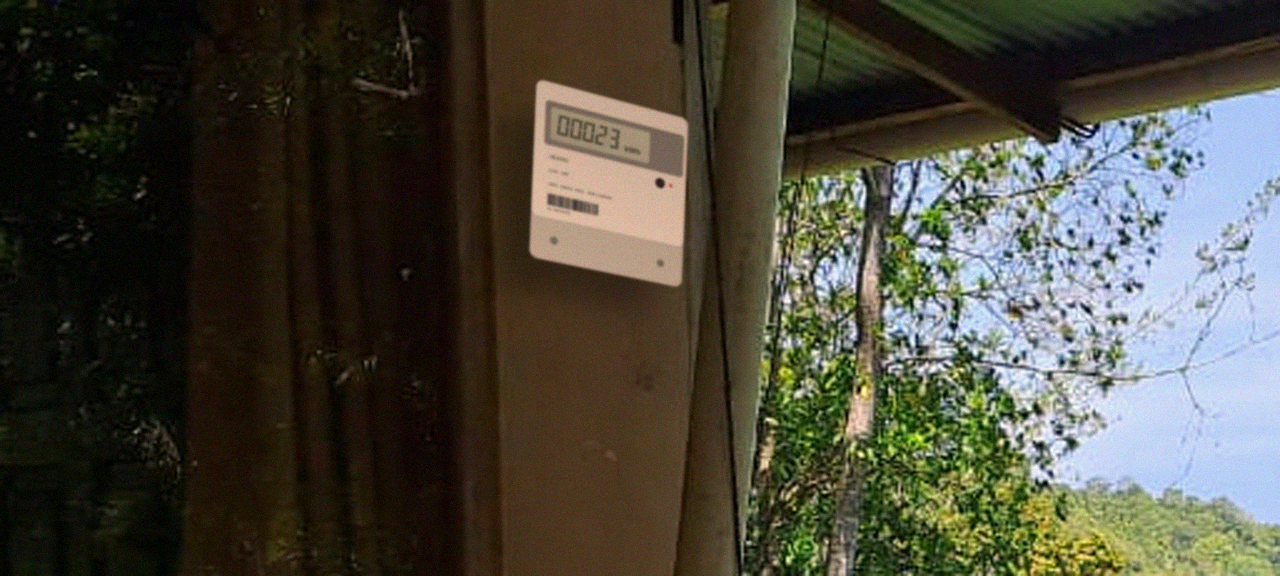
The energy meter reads 23 kWh
